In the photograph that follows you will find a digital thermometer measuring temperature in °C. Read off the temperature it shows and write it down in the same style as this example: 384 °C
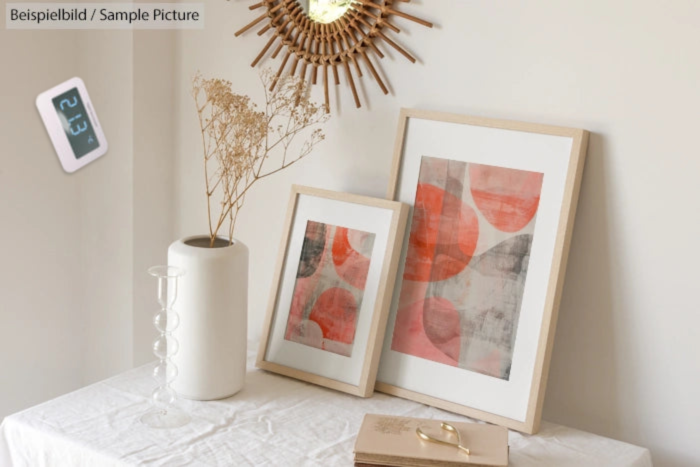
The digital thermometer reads 21.3 °C
